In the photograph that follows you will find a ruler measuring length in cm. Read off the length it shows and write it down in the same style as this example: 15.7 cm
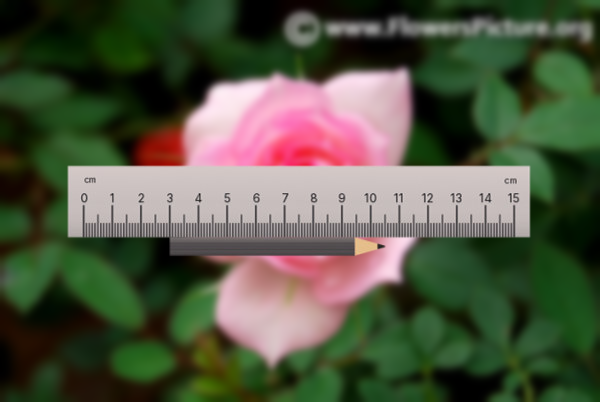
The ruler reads 7.5 cm
